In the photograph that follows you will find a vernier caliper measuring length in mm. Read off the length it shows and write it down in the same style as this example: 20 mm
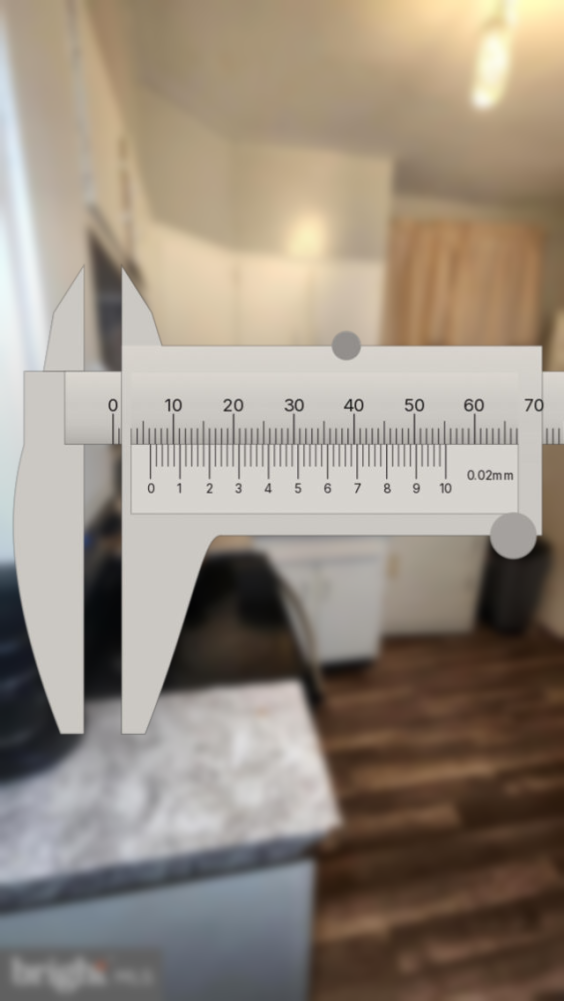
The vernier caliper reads 6.2 mm
